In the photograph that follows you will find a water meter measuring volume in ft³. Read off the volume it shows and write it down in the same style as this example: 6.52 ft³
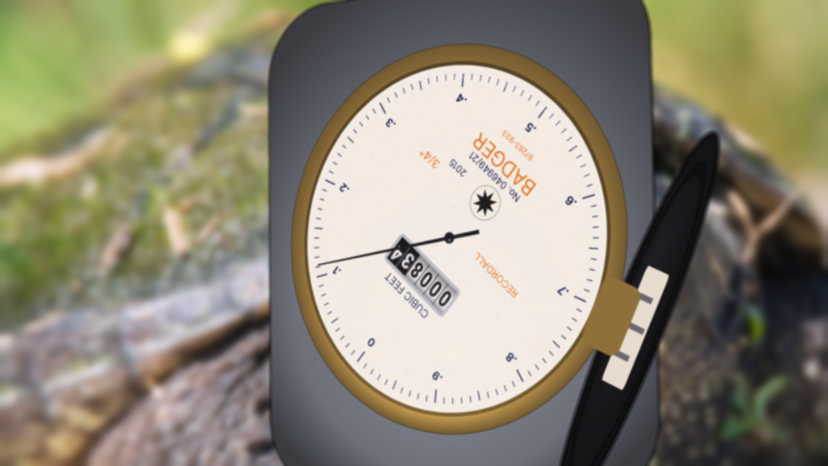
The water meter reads 834.11 ft³
